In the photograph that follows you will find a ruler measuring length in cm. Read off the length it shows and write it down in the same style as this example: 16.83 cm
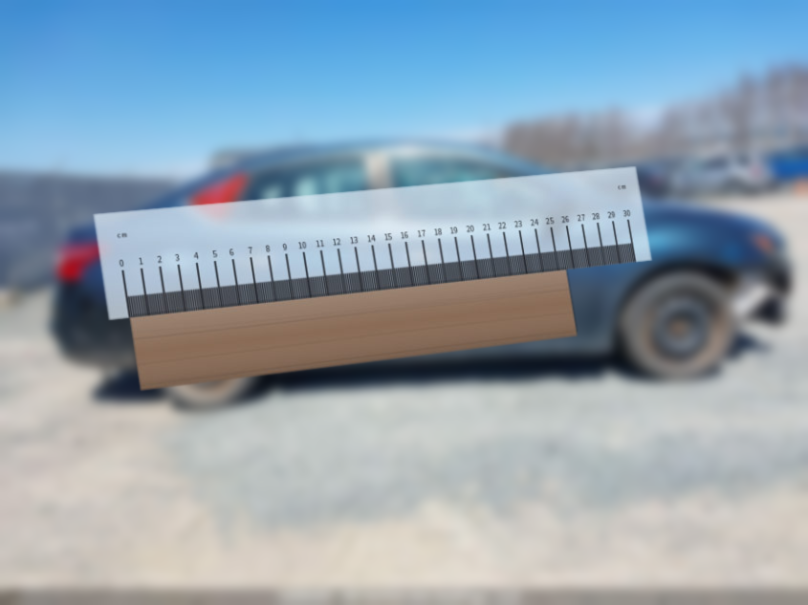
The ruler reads 25.5 cm
